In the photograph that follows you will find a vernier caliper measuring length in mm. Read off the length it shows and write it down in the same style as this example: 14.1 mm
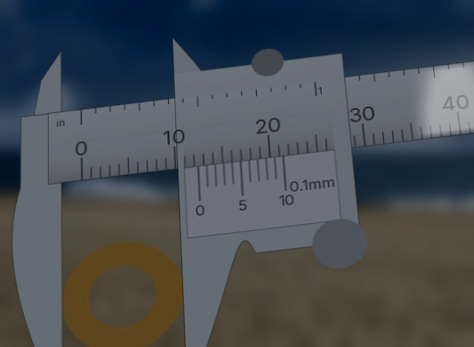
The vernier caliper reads 12.4 mm
